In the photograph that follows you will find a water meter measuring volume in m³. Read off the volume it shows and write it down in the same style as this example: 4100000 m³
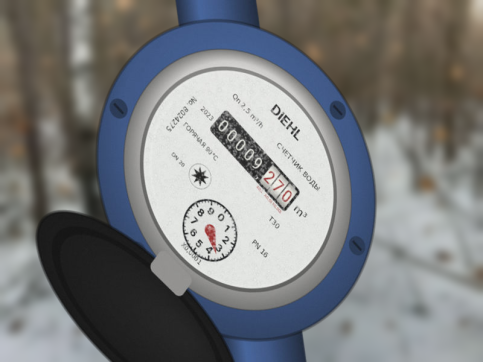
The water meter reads 9.2703 m³
